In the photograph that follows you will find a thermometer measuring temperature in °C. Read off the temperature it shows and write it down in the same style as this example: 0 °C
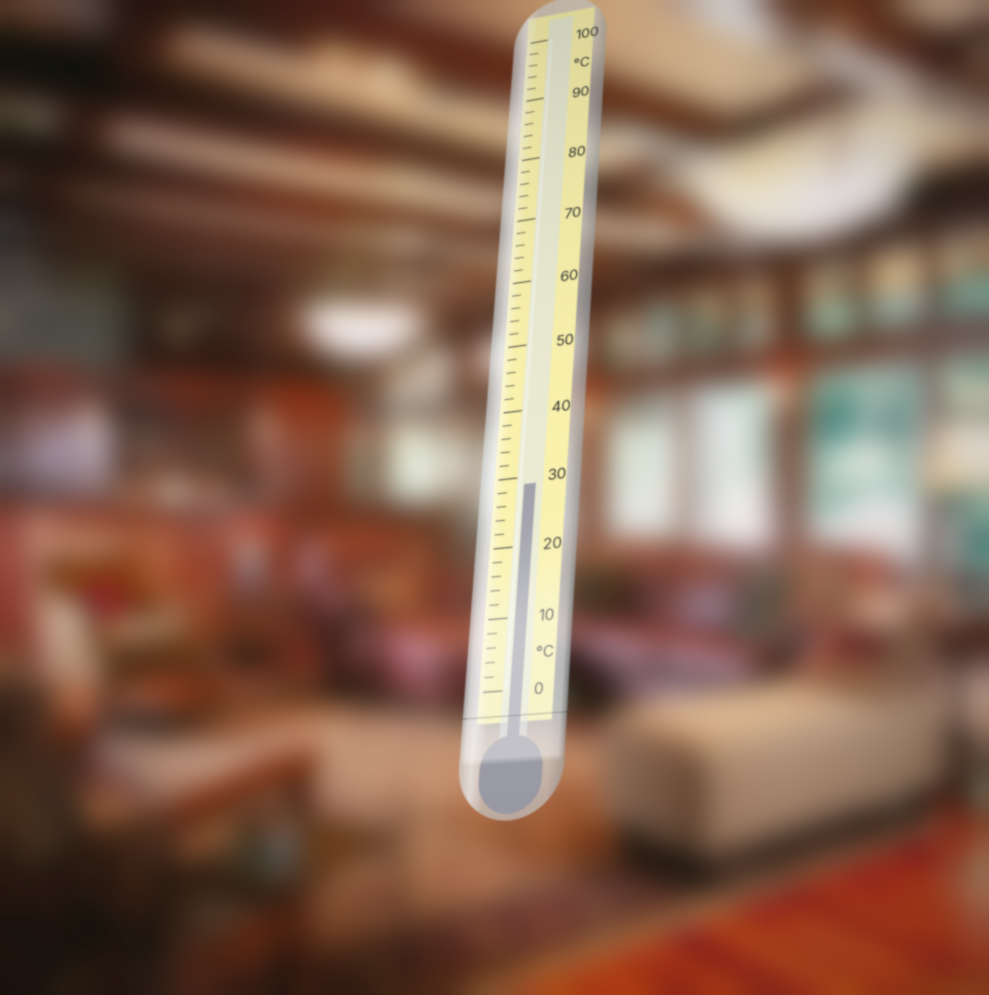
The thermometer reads 29 °C
